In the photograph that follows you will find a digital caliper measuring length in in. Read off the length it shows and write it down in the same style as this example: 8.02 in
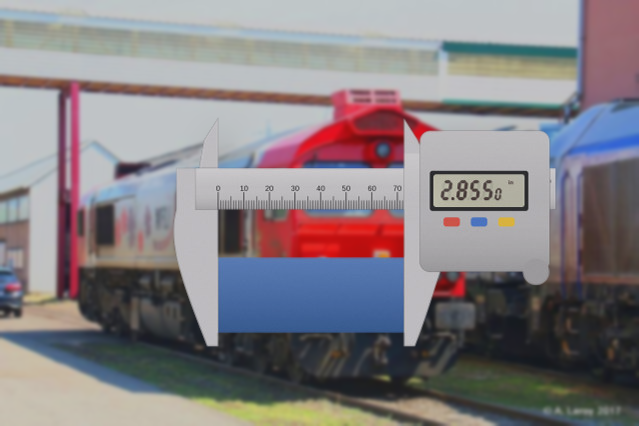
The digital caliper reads 2.8550 in
